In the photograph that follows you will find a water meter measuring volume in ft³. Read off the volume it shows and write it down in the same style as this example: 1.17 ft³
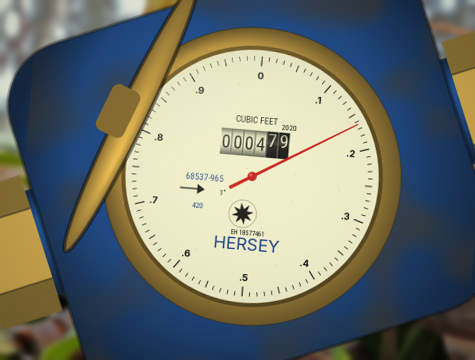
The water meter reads 479.16 ft³
